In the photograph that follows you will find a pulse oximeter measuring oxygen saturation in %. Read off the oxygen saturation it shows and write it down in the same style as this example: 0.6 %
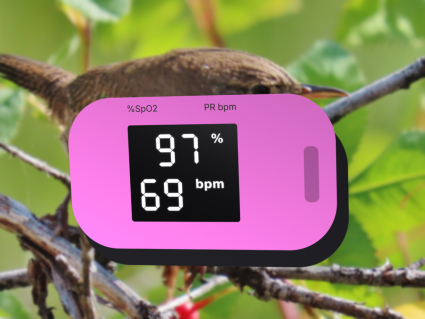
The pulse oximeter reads 97 %
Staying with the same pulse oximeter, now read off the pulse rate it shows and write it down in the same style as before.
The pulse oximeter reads 69 bpm
